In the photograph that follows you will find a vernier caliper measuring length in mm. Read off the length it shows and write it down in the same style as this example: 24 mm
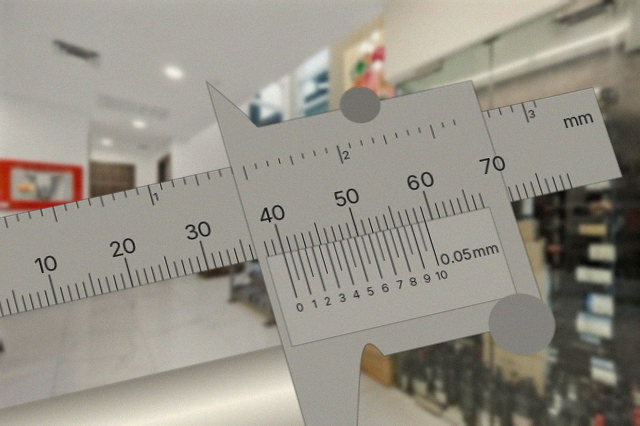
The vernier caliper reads 40.0 mm
